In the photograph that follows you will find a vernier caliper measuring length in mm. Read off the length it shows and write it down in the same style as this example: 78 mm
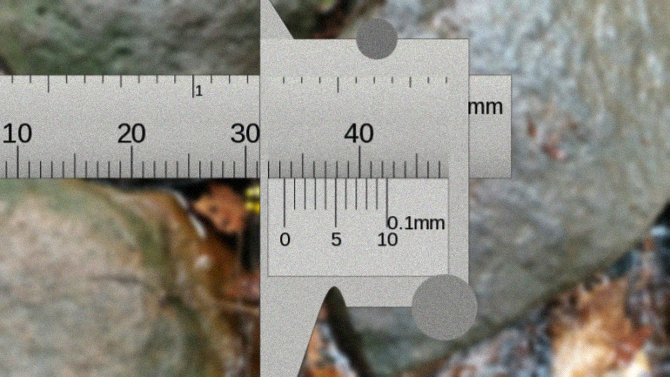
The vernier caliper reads 33.4 mm
